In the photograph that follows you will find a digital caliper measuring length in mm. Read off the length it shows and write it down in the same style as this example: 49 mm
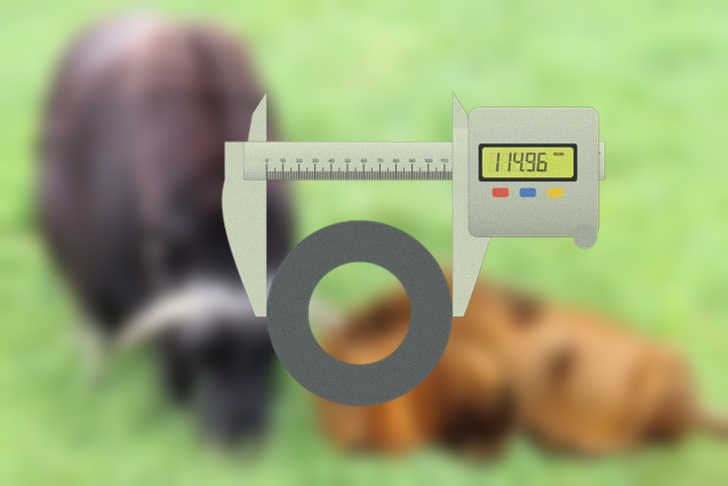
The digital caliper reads 114.96 mm
